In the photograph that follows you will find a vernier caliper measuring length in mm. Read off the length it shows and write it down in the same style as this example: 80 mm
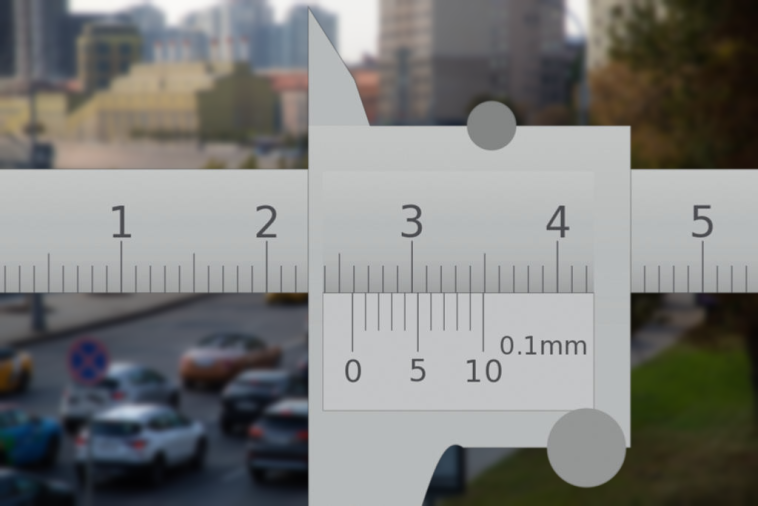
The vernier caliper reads 25.9 mm
